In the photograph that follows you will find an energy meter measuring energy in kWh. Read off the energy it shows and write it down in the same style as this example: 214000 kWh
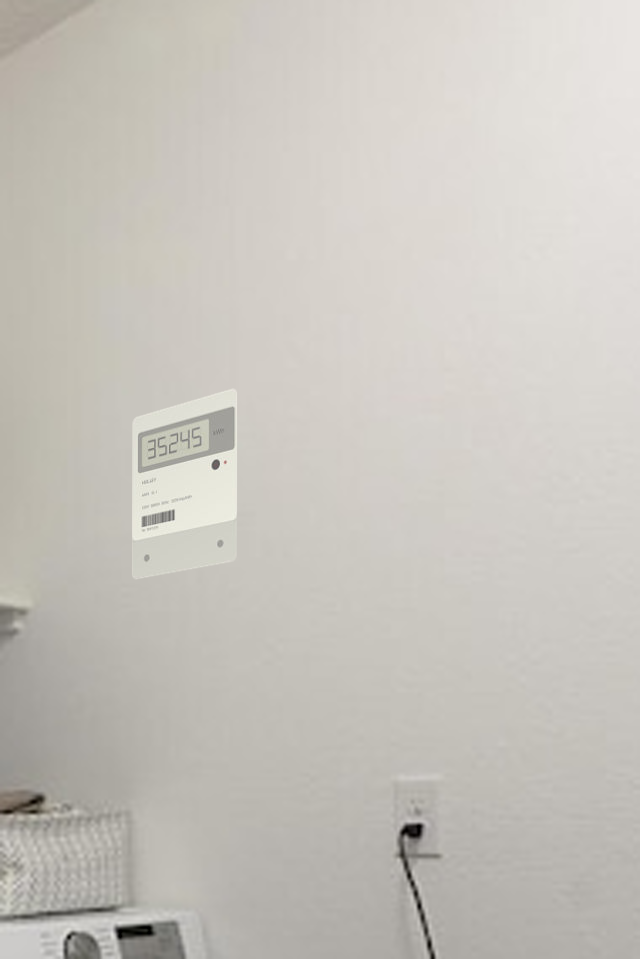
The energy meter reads 35245 kWh
